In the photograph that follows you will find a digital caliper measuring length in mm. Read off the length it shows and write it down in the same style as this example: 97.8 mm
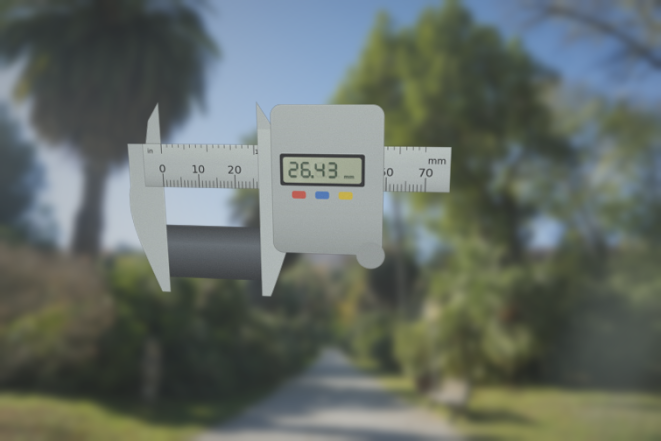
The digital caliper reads 26.43 mm
